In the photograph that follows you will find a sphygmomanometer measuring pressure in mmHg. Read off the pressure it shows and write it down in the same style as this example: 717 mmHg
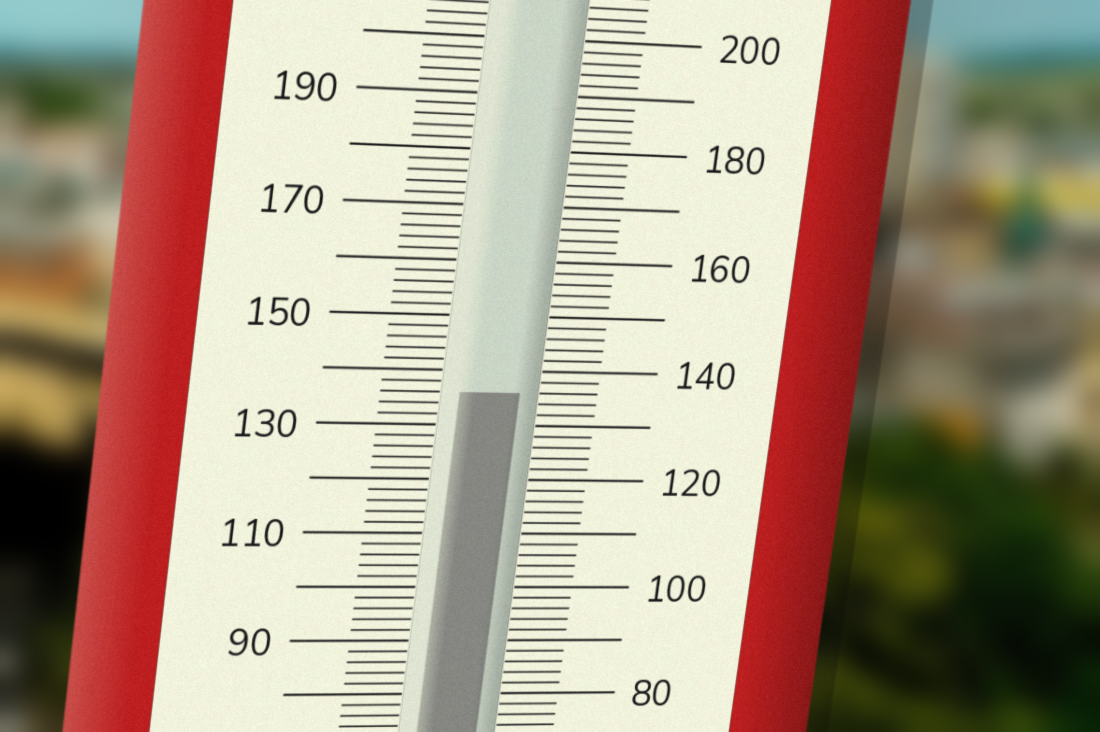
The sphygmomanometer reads 136 mmHg
